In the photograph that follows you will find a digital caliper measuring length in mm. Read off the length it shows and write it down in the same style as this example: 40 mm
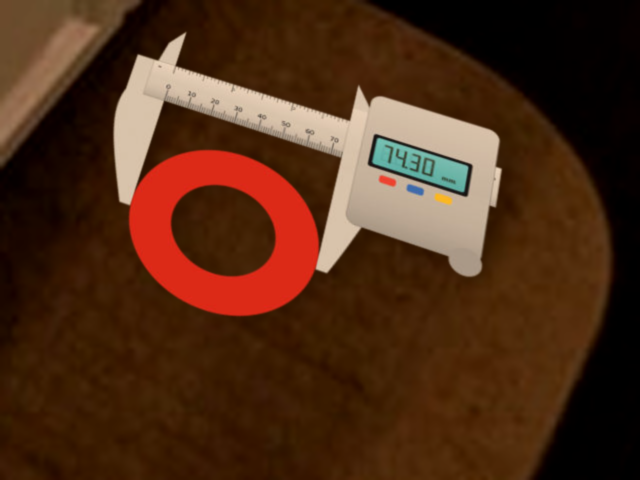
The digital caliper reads 74.30 mm
